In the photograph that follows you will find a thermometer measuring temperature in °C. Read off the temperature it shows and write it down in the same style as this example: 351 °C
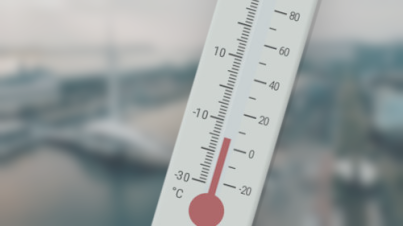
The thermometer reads -15 °C
